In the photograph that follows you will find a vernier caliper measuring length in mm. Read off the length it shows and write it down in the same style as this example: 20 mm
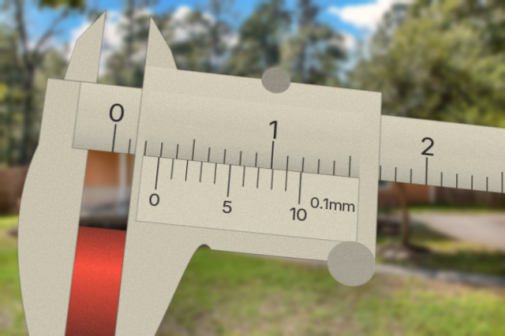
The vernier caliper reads 2.9 mm
